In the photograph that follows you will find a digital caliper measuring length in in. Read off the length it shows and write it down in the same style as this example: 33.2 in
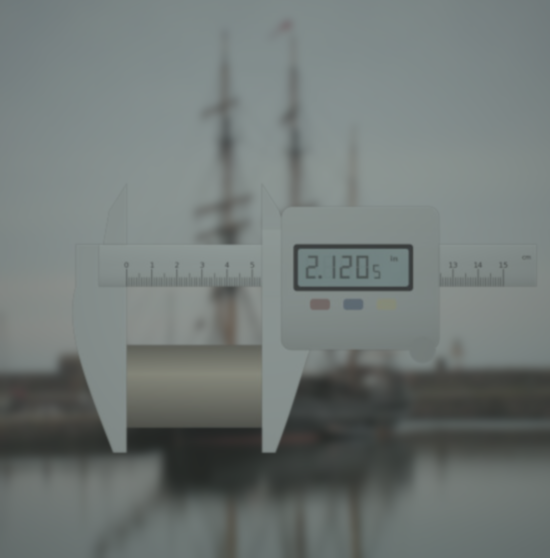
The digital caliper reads 2.1205 in
